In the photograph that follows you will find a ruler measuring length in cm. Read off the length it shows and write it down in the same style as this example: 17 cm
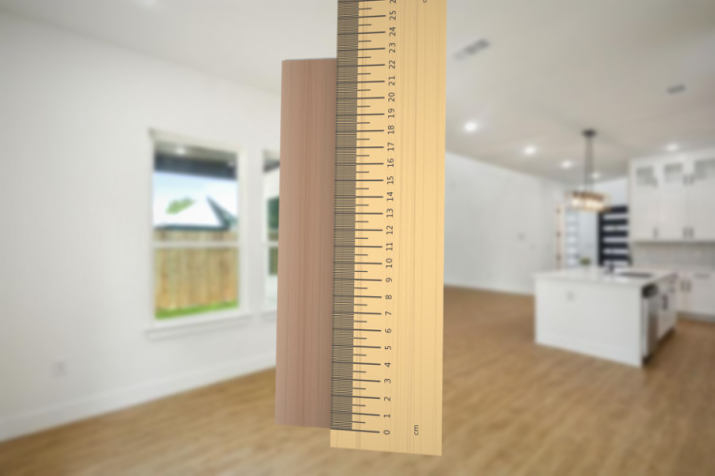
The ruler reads 22.5 cm
